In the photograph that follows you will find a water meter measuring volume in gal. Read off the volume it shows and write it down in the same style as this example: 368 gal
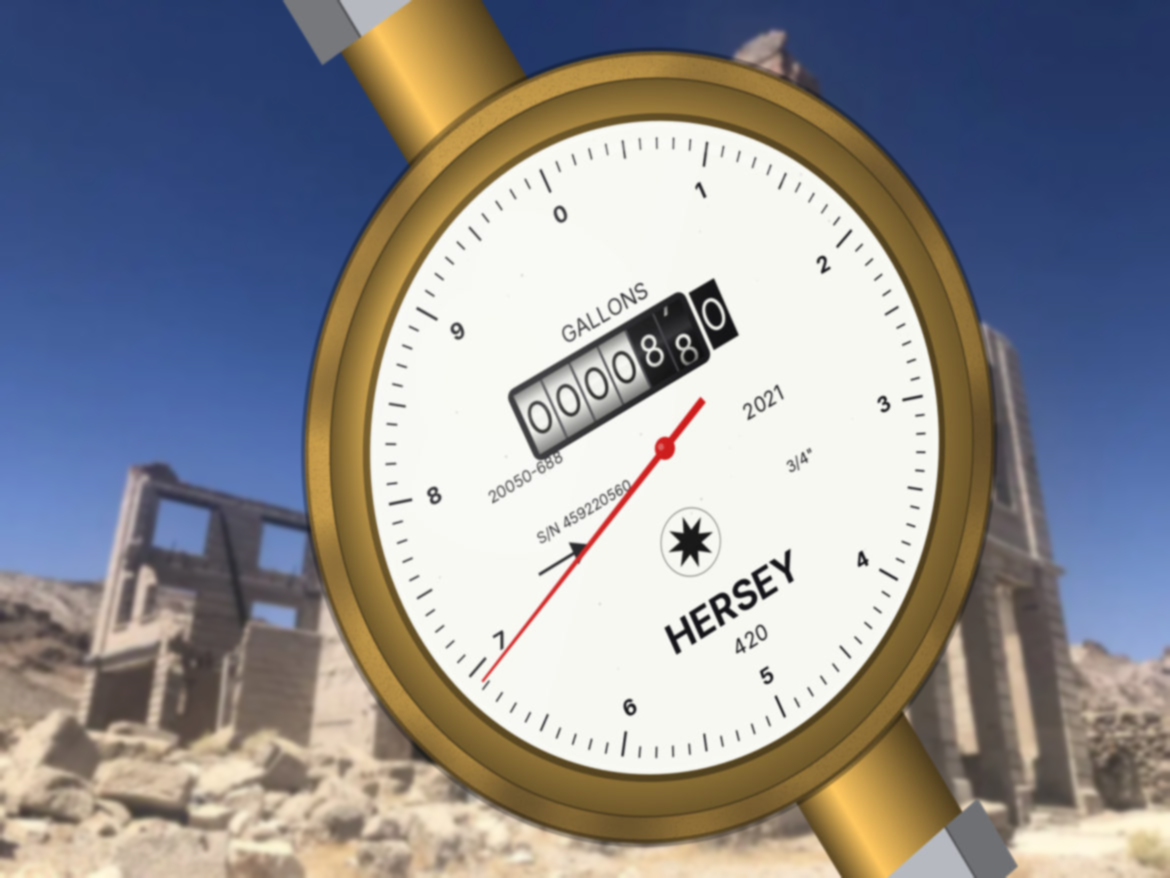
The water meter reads 876.9 gal
